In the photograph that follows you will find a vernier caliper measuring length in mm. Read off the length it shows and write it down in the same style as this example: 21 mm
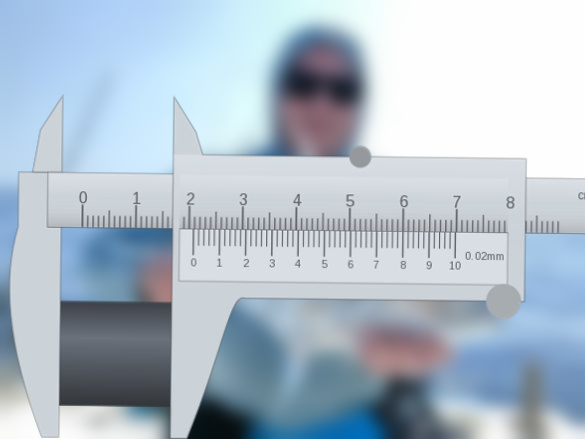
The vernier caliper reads 20.8 mm
